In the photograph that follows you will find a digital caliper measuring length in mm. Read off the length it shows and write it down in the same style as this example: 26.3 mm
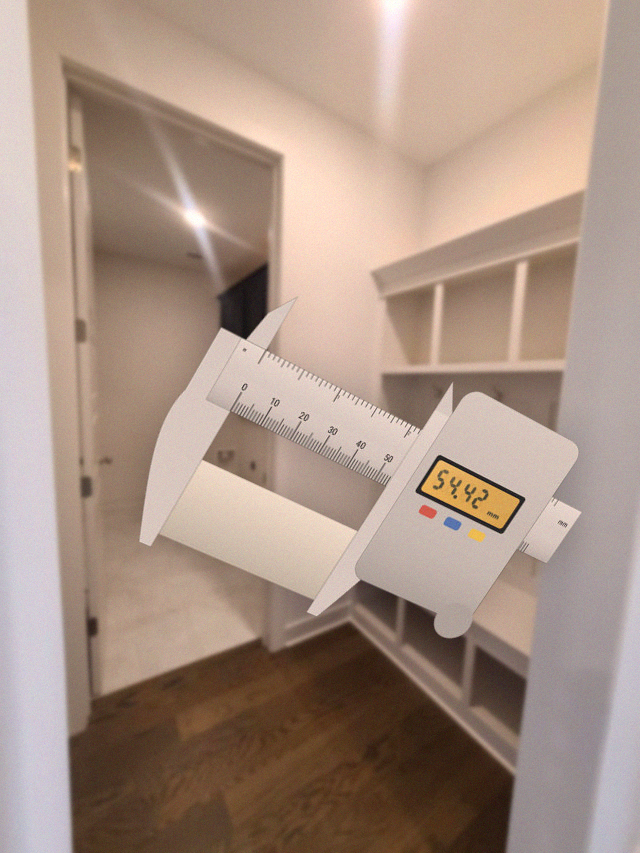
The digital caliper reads 54.42 mm
